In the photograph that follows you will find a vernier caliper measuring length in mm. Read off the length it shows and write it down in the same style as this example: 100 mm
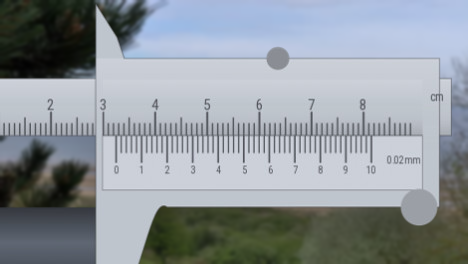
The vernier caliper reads 32.5 mm
